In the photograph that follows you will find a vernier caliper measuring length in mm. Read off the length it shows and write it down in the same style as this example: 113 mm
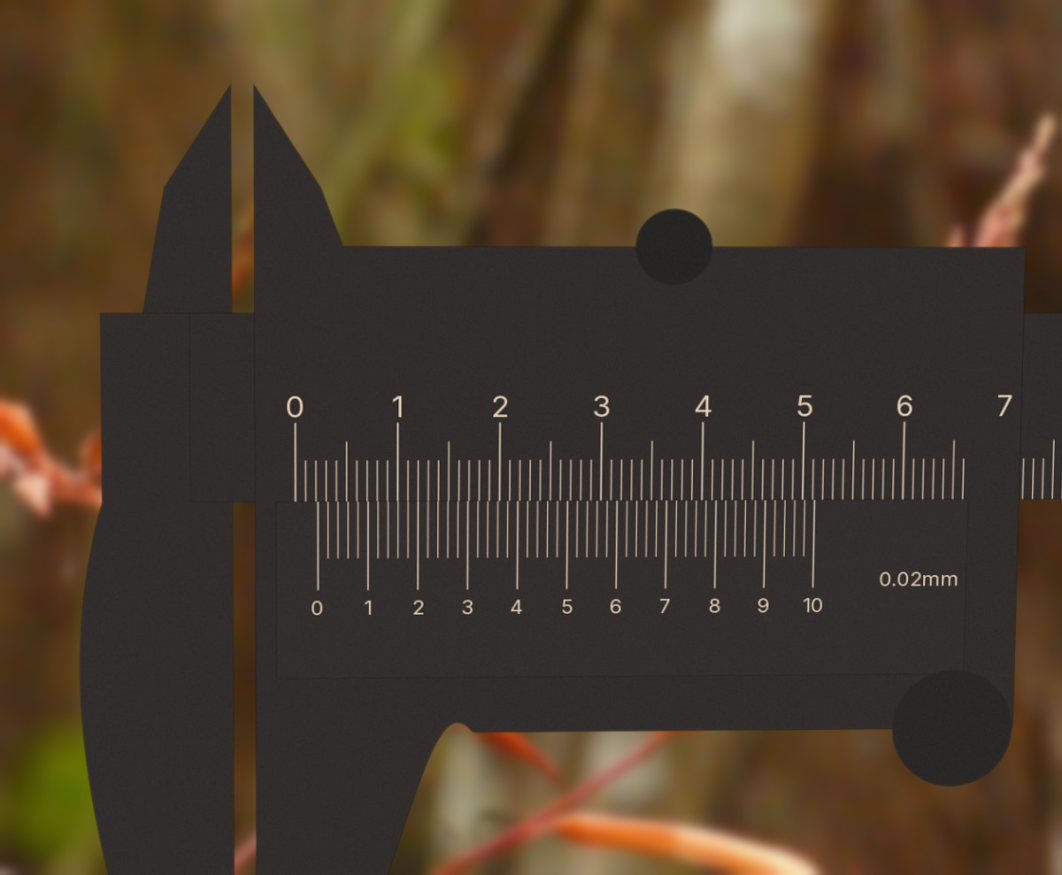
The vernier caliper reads 2.2 mm
